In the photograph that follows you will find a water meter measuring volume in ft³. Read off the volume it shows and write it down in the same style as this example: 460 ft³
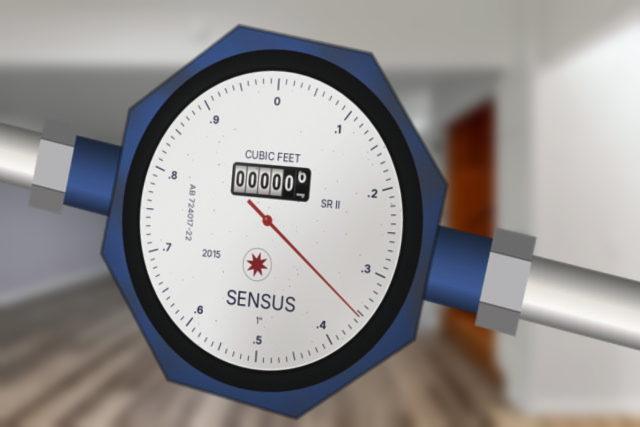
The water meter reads 6.35 ft³
